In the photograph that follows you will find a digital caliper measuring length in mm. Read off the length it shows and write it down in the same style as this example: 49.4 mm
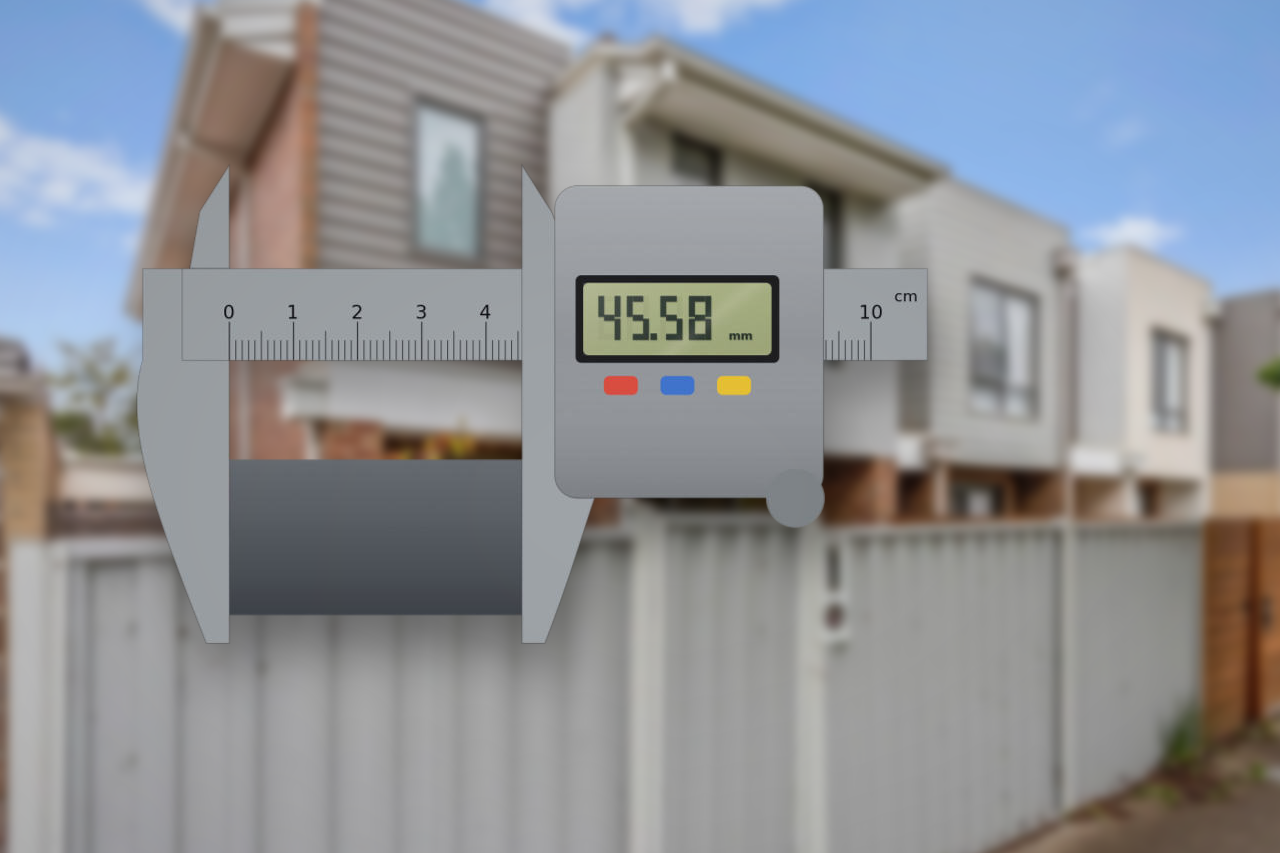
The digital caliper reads 45.58 mm
